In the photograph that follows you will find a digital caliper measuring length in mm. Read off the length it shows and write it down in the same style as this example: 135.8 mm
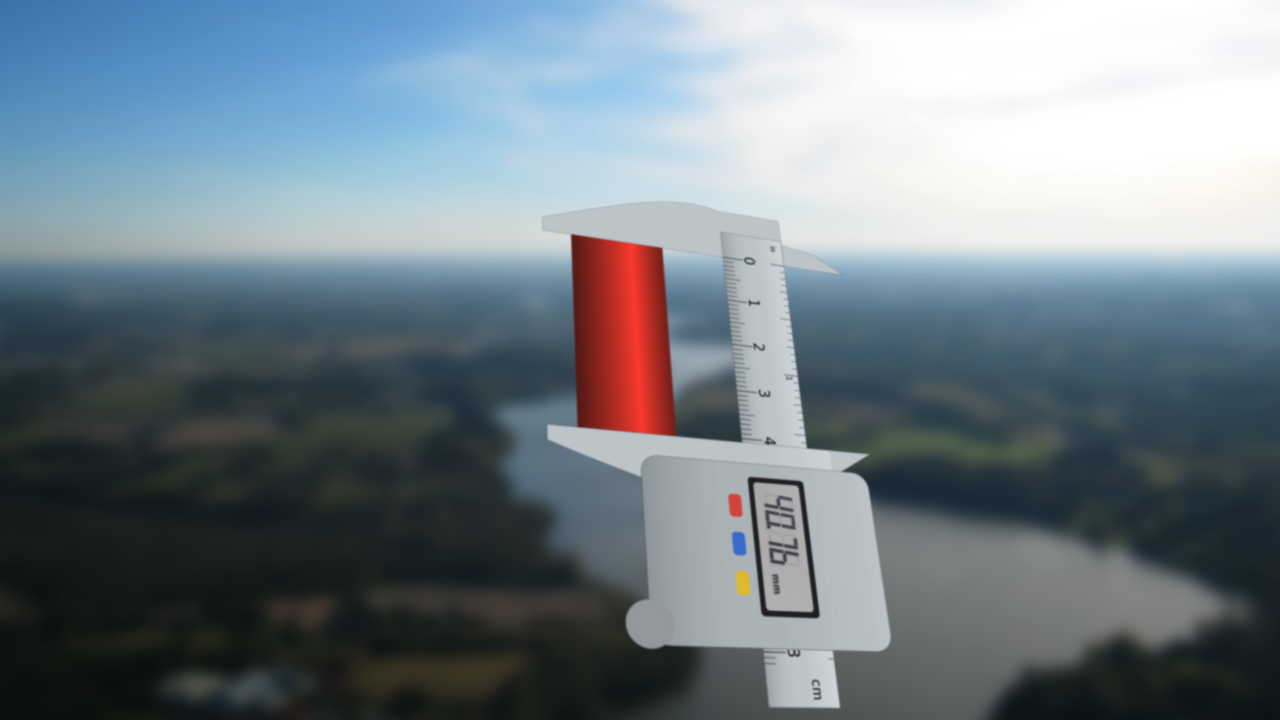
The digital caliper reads 40.76 mm
